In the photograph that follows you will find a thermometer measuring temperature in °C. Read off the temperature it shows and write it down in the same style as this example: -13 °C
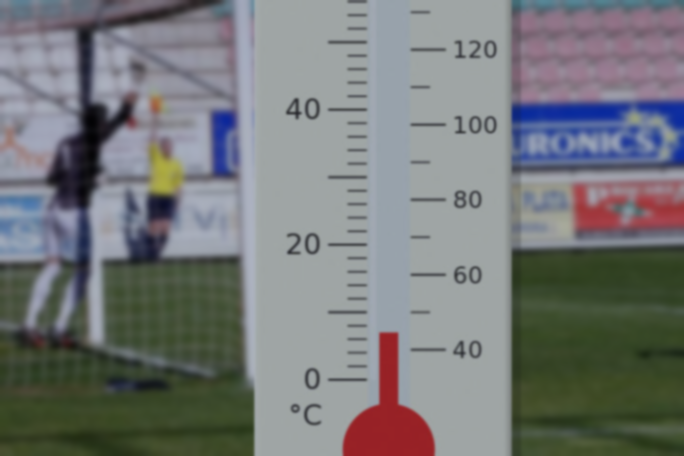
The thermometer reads 7 °C
